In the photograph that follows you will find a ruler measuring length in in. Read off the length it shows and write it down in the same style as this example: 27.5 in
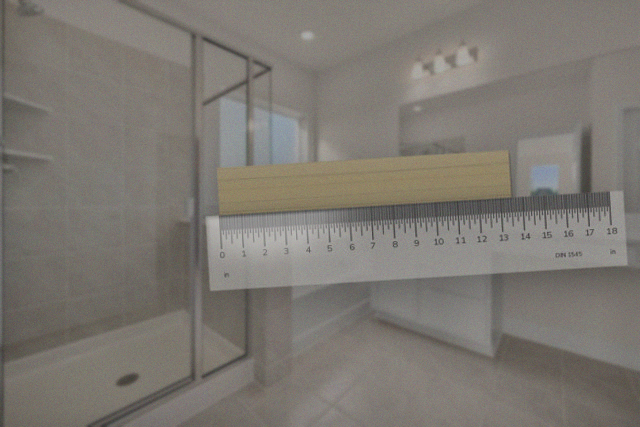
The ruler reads 13.5 in
